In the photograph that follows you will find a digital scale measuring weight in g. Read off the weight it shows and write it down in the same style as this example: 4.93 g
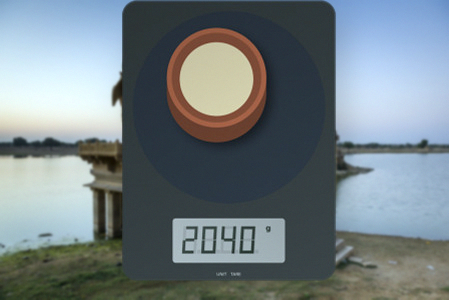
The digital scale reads 2040 g
